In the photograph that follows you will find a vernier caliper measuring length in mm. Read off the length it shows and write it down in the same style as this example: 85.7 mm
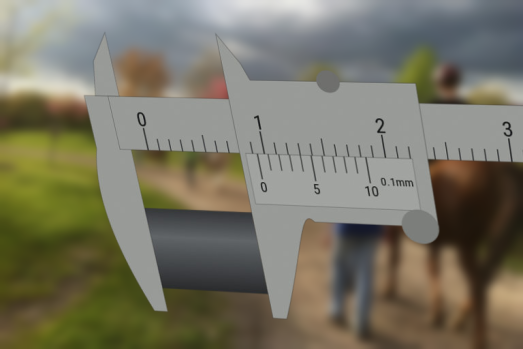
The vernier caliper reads 9.4 mm
